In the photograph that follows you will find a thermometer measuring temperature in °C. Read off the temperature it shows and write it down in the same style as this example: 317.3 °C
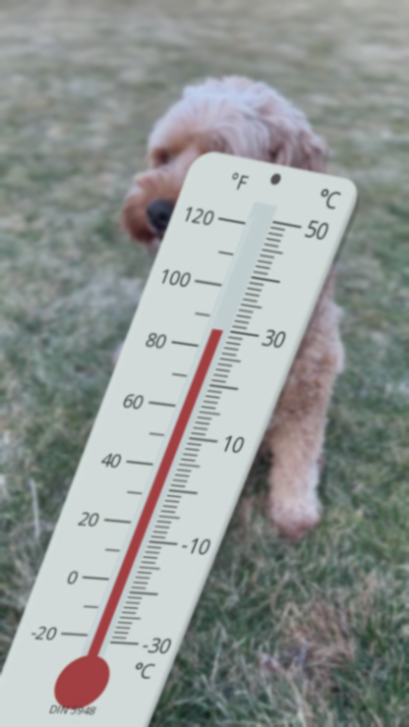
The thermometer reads 30 °C
